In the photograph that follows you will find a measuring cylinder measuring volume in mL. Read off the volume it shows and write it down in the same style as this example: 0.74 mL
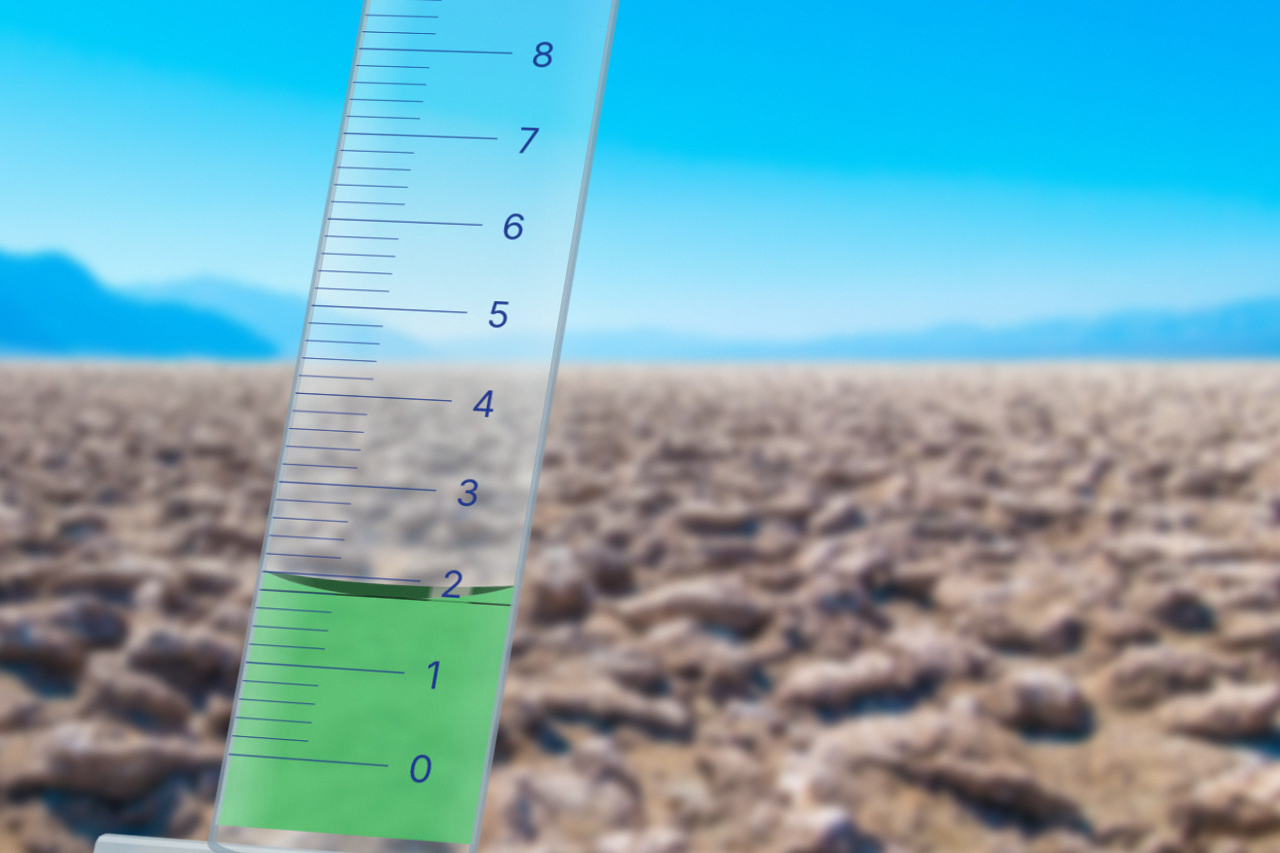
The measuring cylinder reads 1.8 mL
